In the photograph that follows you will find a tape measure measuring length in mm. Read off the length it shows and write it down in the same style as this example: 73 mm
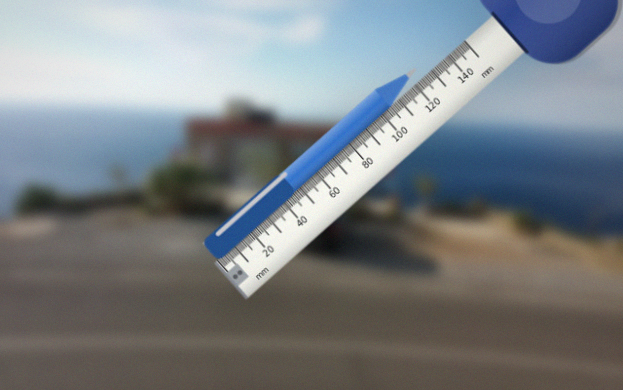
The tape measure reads 125 mm
